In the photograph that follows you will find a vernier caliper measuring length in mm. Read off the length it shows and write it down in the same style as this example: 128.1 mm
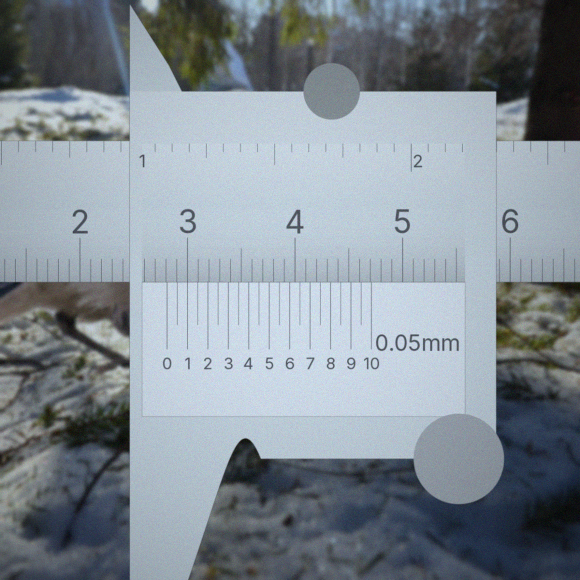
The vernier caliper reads 28.1 mm
